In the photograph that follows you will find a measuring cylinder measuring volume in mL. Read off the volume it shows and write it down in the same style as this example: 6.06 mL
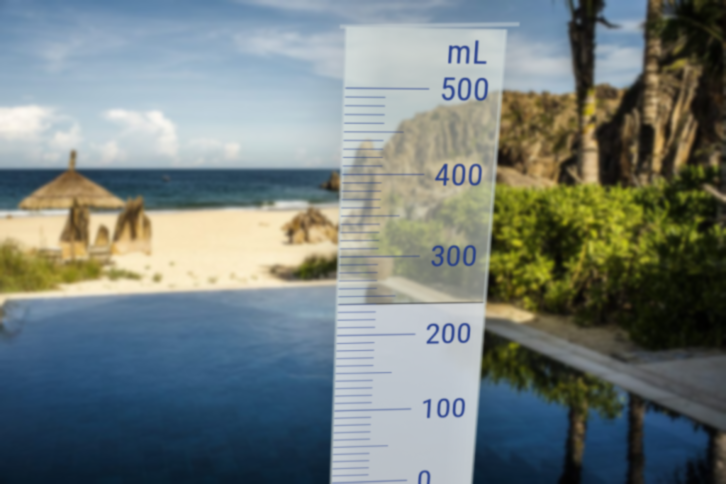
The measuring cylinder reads 240 mL
